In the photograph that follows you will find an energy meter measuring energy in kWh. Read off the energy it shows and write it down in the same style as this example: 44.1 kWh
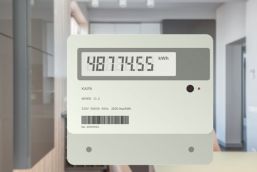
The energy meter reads 48774.55 kWh
